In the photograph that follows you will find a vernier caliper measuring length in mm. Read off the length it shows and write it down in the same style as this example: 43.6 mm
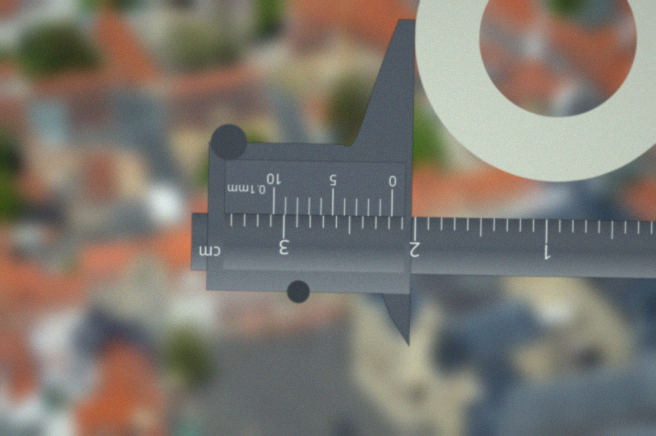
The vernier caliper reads 21.8 mm
